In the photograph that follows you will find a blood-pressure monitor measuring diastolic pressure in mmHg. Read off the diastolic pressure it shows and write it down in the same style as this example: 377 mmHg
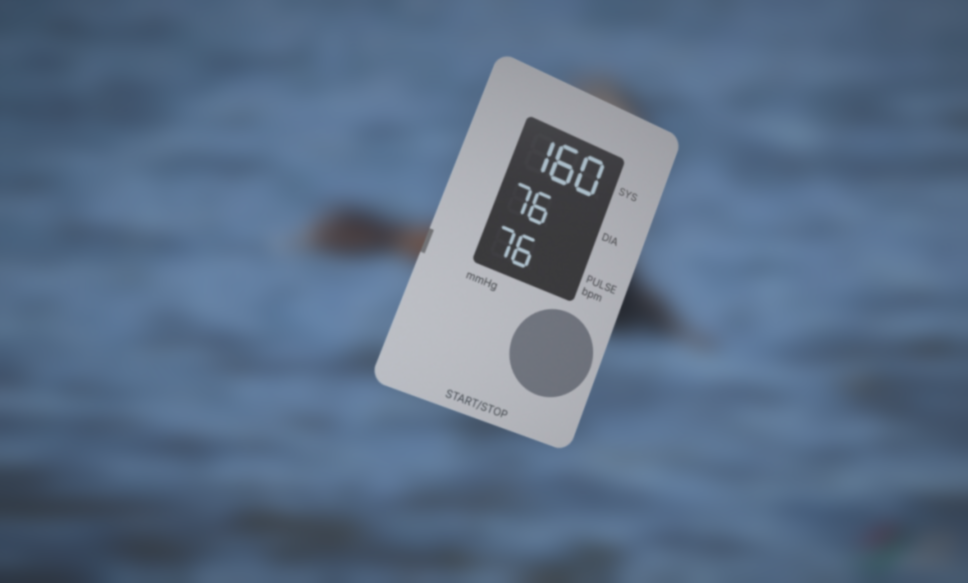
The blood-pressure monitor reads 76 mmHg
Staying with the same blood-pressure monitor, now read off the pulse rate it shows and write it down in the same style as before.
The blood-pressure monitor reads 76 bpm
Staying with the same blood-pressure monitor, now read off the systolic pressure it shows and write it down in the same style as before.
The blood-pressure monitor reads 160 mmHg
